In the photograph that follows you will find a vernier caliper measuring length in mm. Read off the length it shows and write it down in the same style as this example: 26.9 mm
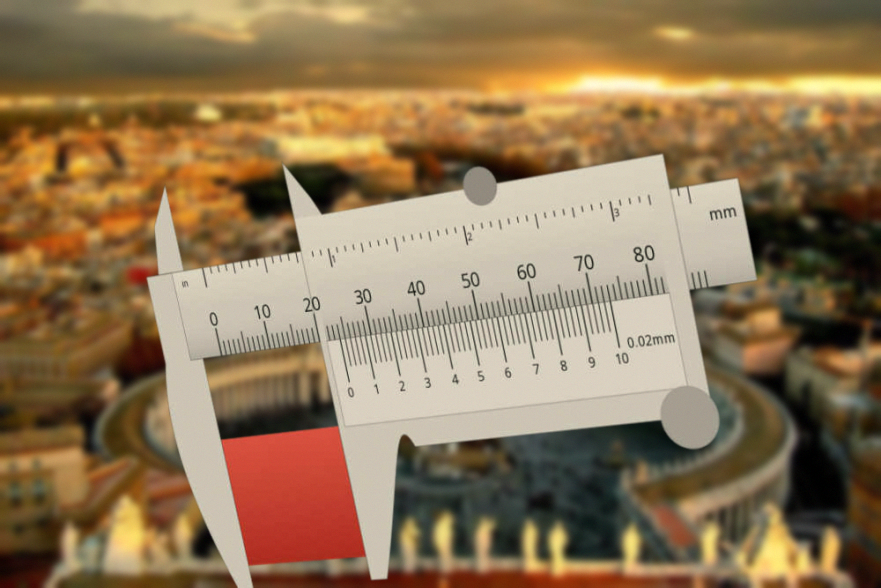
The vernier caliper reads 24.0 mm
